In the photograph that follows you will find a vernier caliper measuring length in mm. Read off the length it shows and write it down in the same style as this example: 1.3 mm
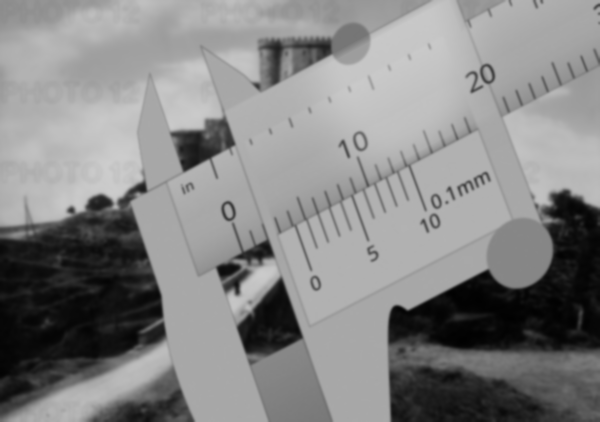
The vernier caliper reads 4.2 mm
